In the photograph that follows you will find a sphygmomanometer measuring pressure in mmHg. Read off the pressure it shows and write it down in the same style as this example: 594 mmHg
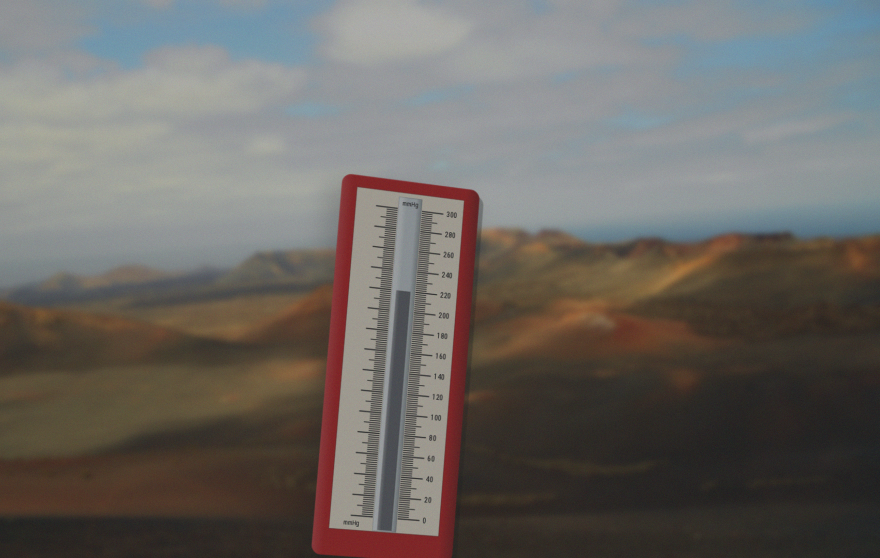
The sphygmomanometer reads 220 mmHg
